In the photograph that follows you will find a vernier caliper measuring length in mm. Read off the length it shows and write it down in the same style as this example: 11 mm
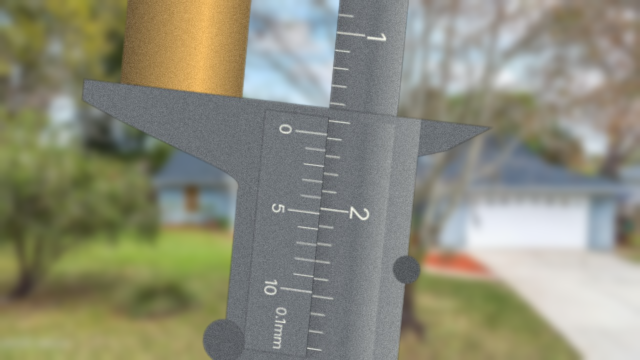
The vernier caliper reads 15.8 mm
